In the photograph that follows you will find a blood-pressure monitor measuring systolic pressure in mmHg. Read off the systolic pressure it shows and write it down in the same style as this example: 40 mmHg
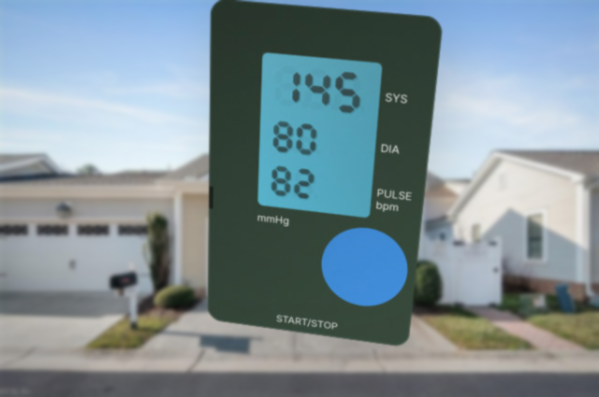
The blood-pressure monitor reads 145 mmHg
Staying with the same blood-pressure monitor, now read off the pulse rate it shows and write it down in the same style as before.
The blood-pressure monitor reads 82 bpm
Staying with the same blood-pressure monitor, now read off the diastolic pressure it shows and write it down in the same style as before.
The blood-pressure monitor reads 80 mmHg
